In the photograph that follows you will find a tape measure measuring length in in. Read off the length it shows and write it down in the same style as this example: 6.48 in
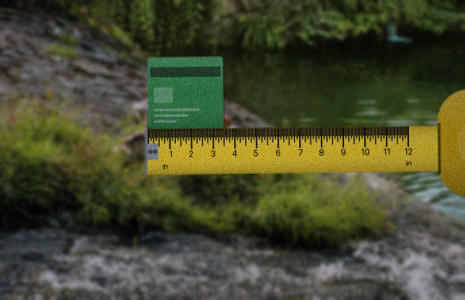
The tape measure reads 3.5 in
